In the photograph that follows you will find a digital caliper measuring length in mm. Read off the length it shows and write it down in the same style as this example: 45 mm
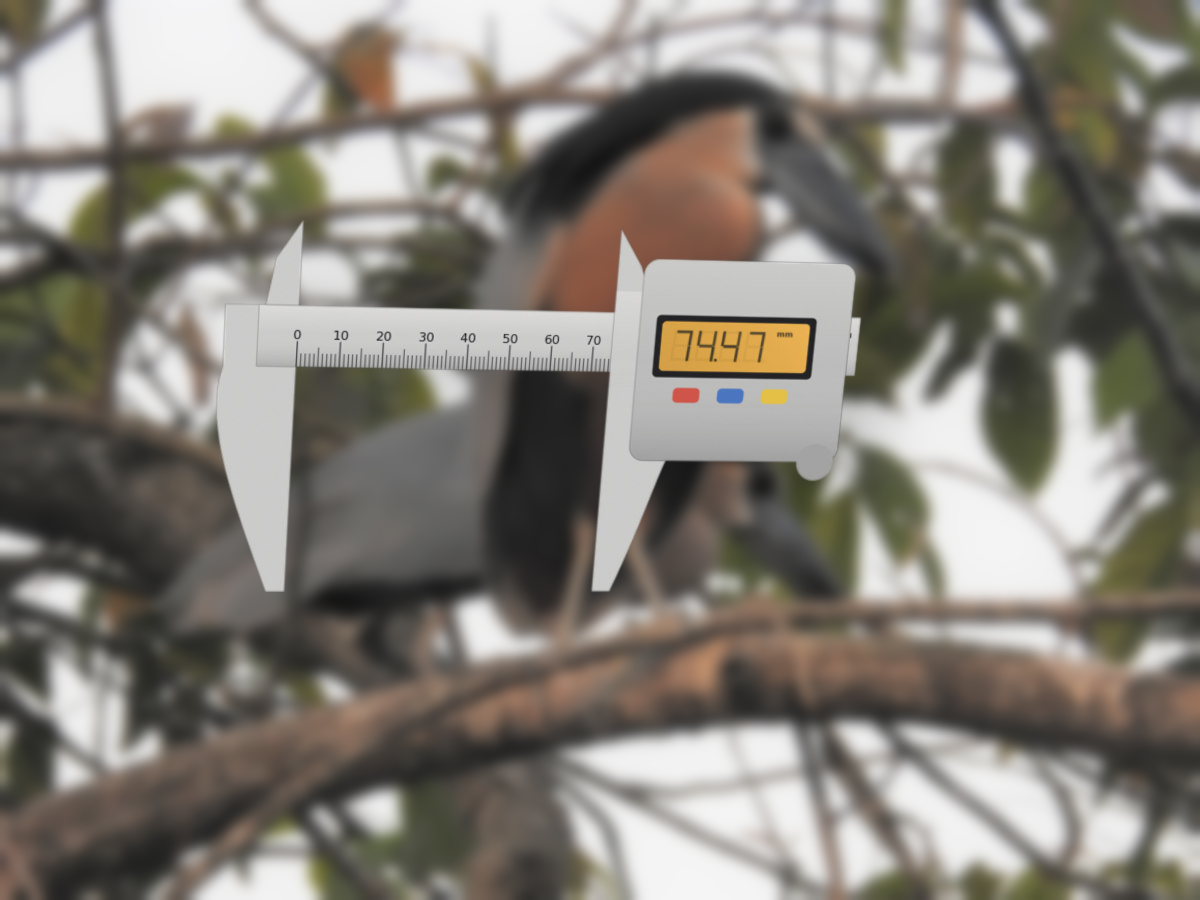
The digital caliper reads 74.47 mm
